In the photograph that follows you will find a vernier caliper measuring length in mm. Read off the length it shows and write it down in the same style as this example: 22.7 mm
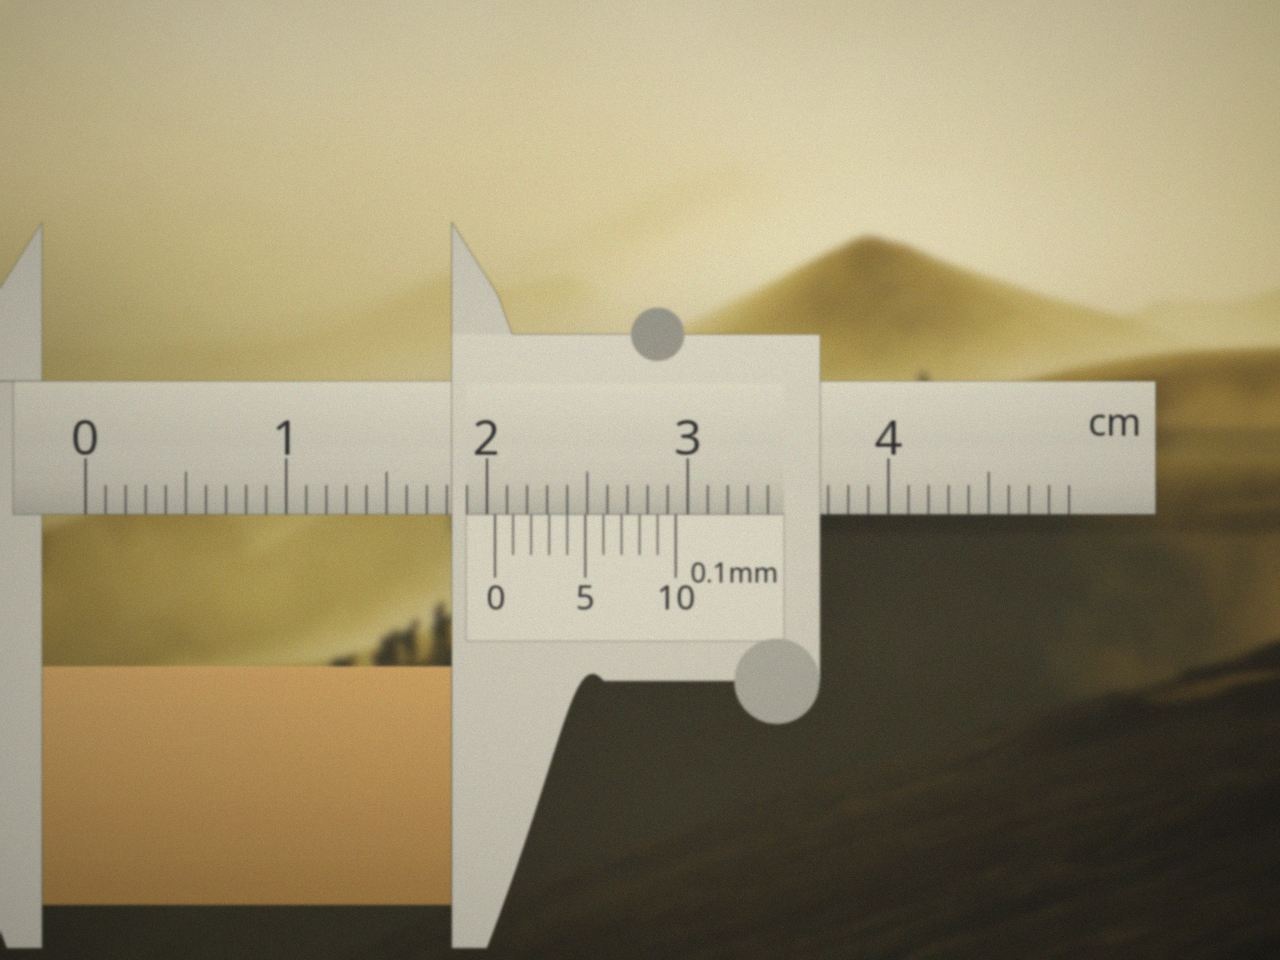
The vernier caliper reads 20.4 mm
